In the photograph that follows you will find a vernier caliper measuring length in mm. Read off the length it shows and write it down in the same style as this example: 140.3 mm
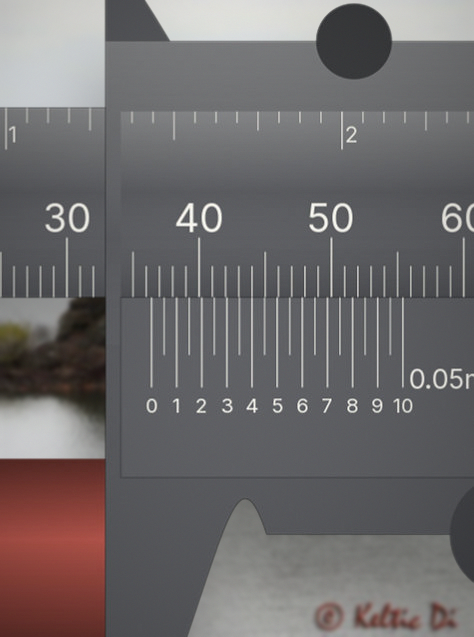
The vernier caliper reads 36.4 mm
